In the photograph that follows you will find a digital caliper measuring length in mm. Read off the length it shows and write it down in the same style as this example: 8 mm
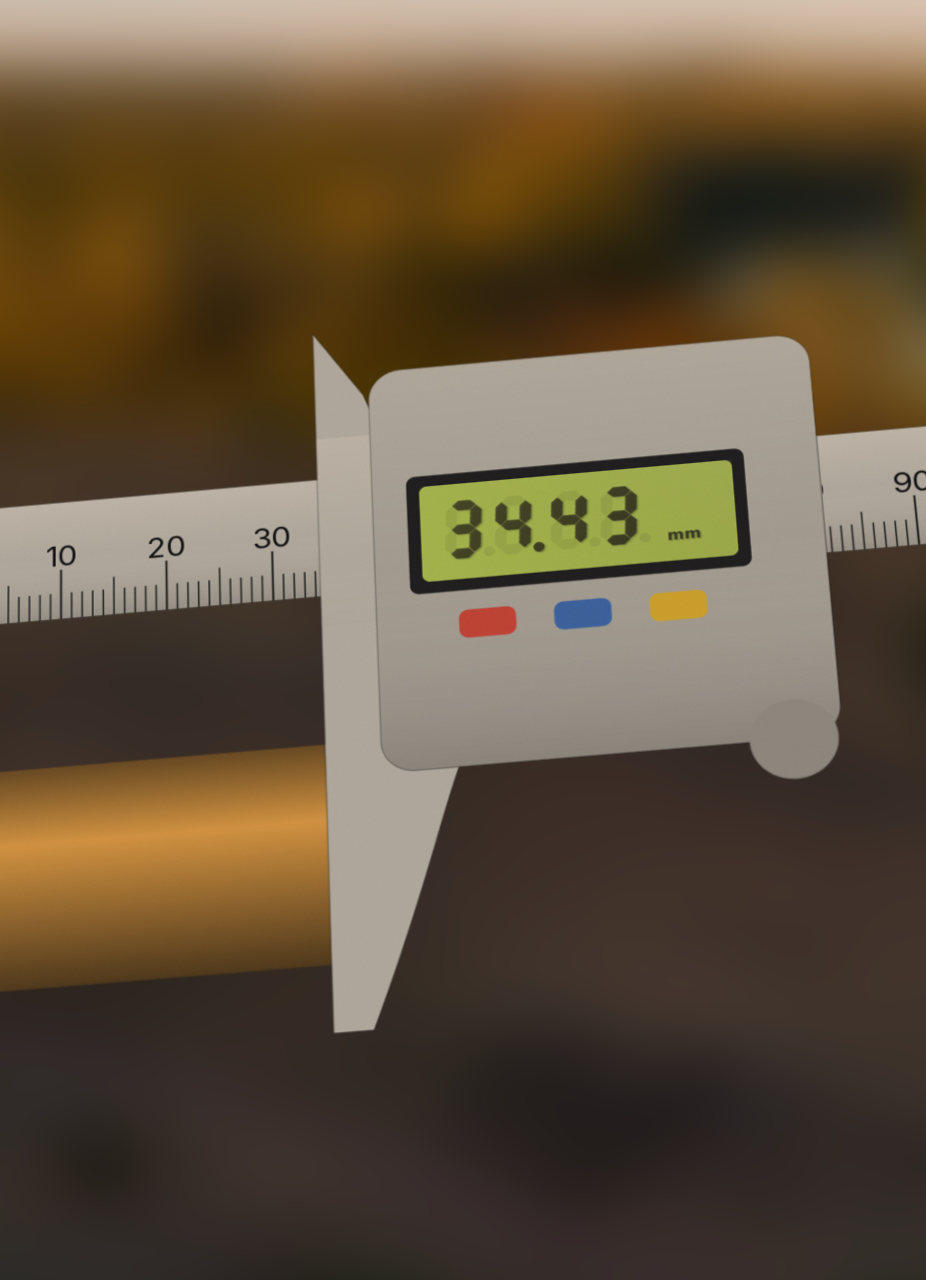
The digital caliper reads 34.43 mm
